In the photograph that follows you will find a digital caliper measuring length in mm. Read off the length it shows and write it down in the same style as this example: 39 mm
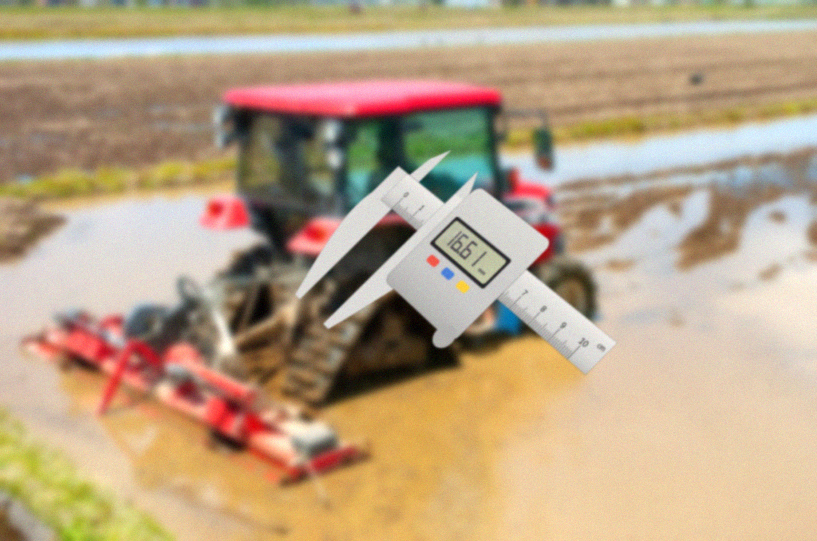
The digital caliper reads 16.61 mm
